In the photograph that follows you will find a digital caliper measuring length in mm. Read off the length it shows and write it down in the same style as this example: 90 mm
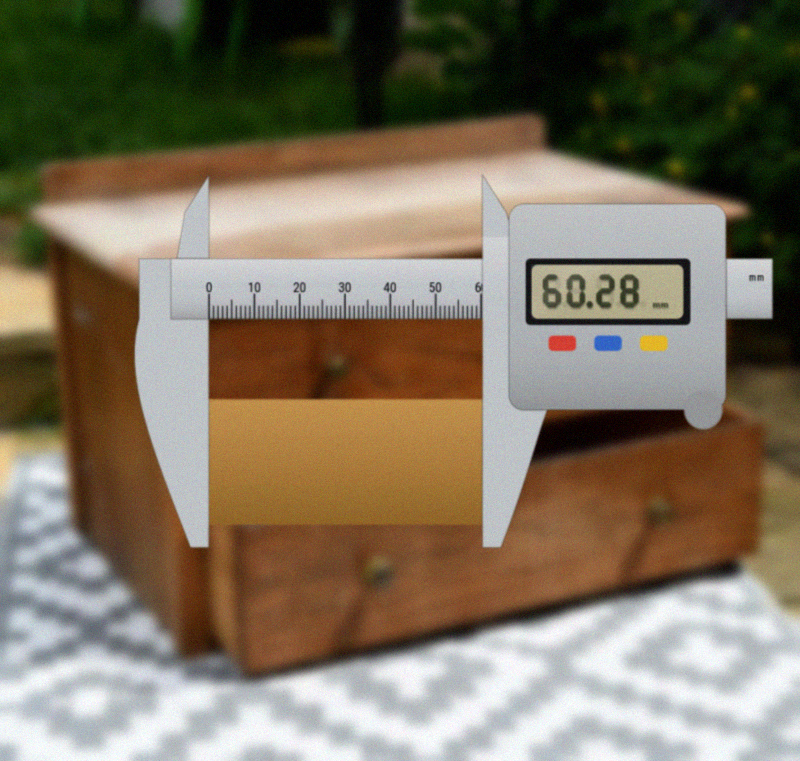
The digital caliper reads 60.28 mm
